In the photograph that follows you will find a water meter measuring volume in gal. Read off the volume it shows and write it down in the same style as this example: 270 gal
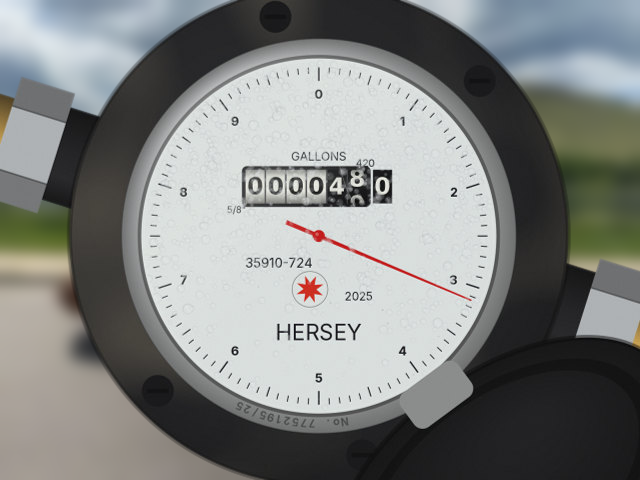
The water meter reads 483.1 gal
